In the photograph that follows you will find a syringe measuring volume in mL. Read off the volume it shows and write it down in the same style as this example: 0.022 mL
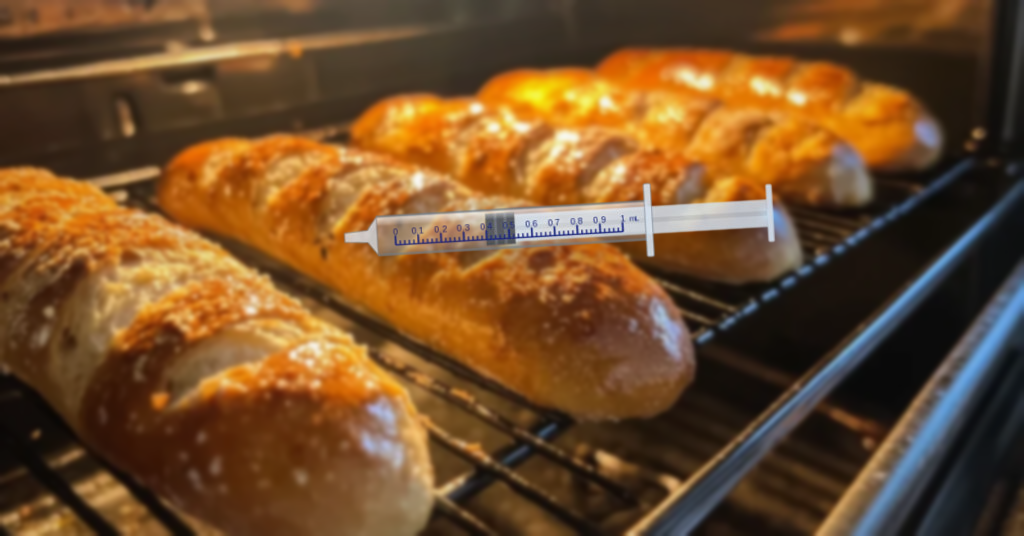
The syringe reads 0.4 mL
